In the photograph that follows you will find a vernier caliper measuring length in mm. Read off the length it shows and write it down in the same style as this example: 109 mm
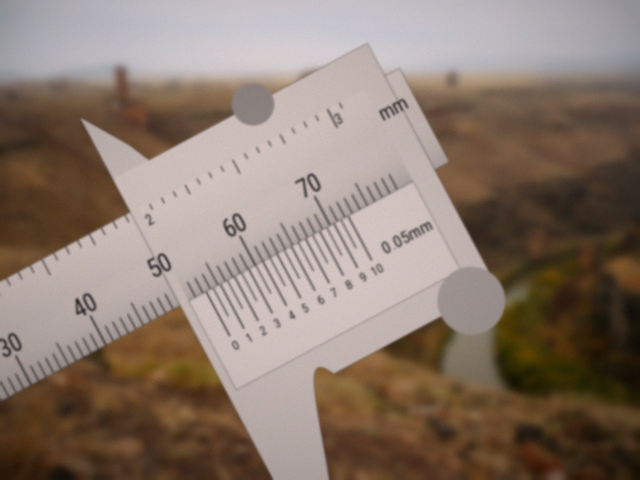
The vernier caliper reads 53.4 mm
